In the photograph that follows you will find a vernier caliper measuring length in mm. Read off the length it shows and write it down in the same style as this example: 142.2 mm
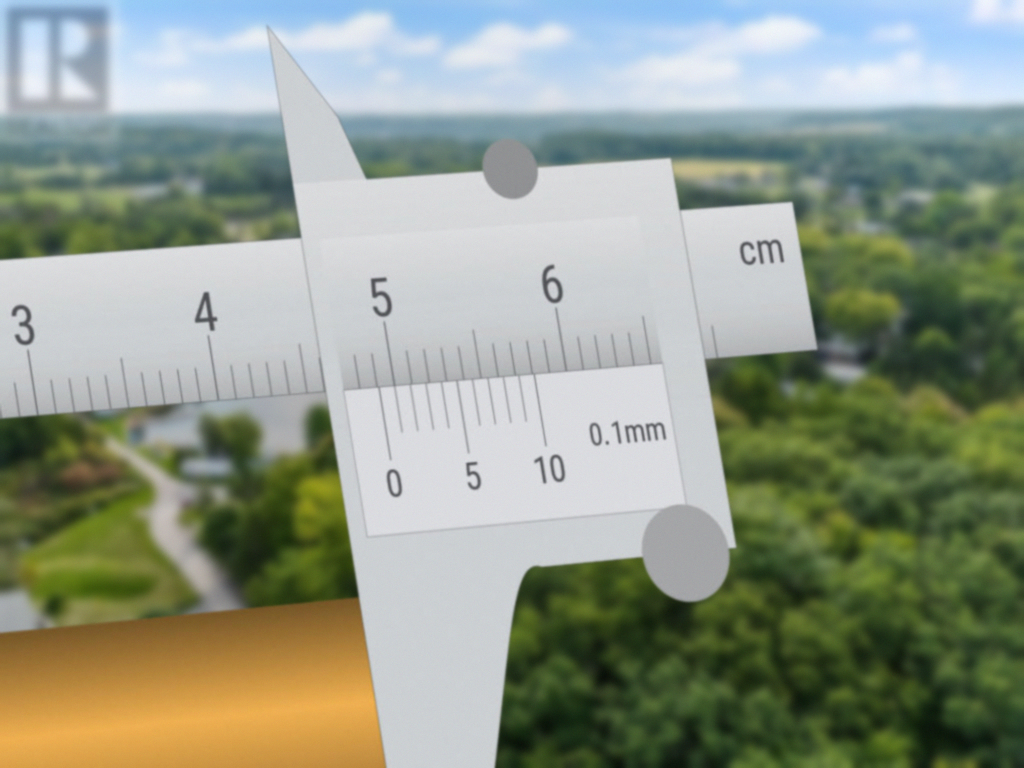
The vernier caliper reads 49.1 mm
